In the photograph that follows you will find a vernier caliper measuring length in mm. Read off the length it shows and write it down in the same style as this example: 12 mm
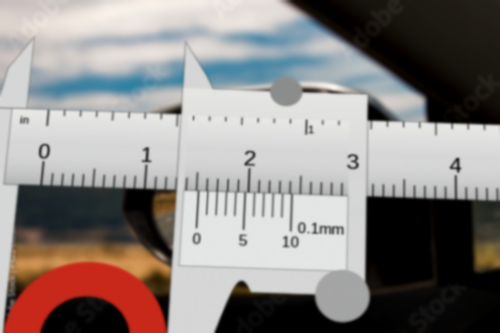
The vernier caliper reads 15.2 mm
